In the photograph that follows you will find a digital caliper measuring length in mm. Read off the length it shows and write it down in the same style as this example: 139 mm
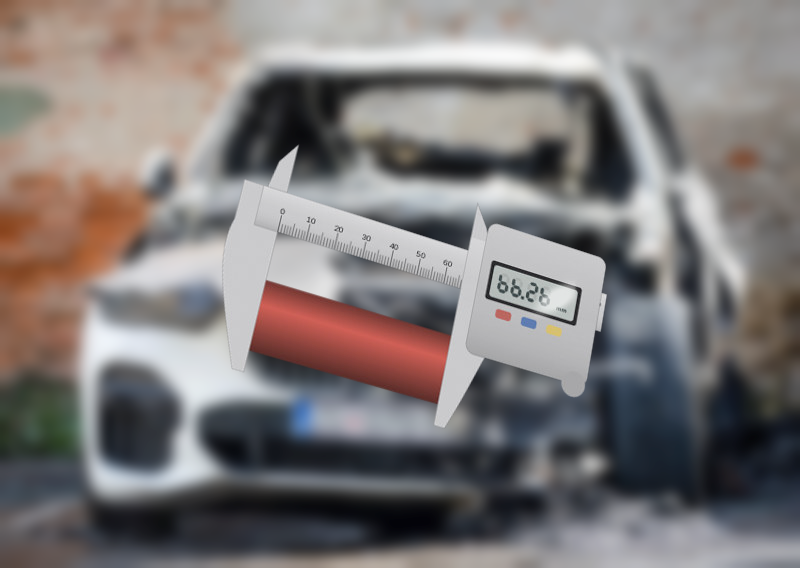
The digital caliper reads 66.26 mm
